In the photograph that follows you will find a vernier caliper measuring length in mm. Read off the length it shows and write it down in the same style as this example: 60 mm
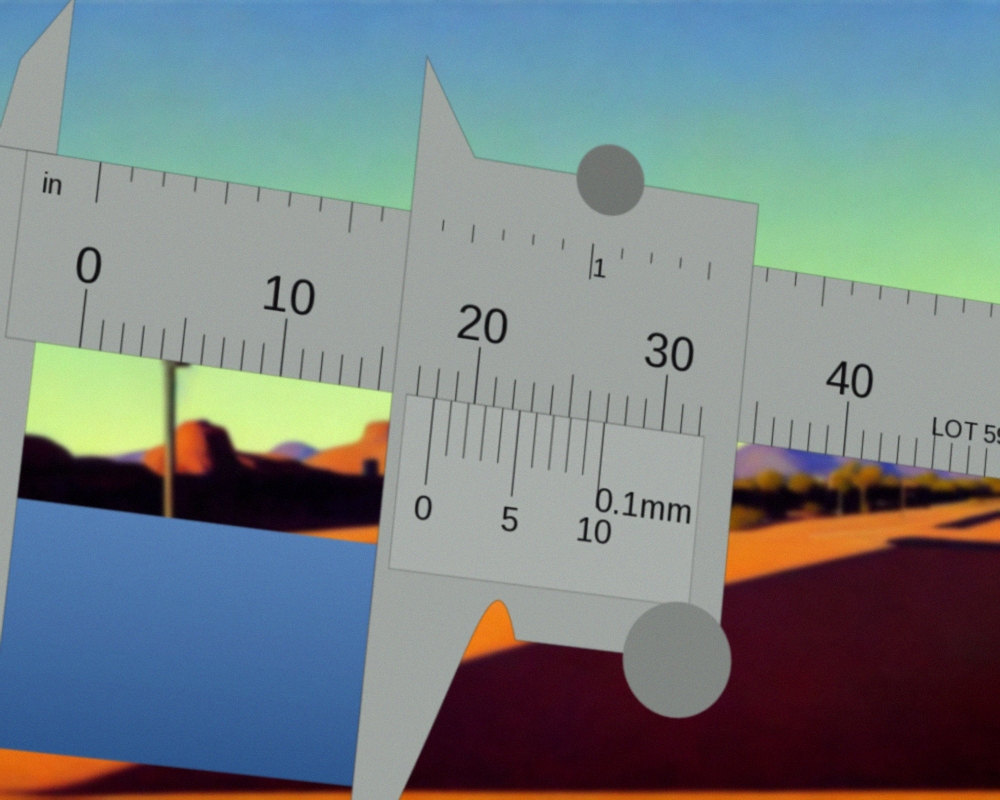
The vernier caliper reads 17.9 mm
